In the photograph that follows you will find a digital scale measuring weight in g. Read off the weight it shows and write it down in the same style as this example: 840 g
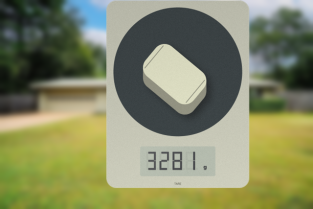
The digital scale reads 3281 g
